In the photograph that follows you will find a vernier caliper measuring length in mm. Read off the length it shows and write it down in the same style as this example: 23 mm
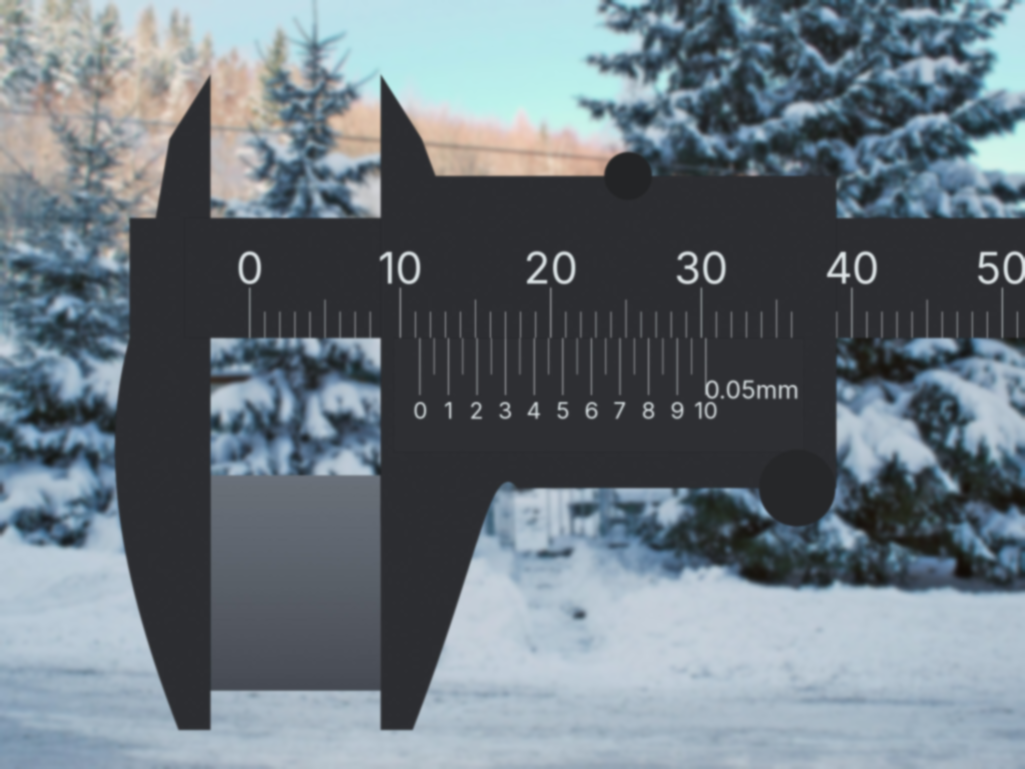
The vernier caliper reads 11.3 mm
